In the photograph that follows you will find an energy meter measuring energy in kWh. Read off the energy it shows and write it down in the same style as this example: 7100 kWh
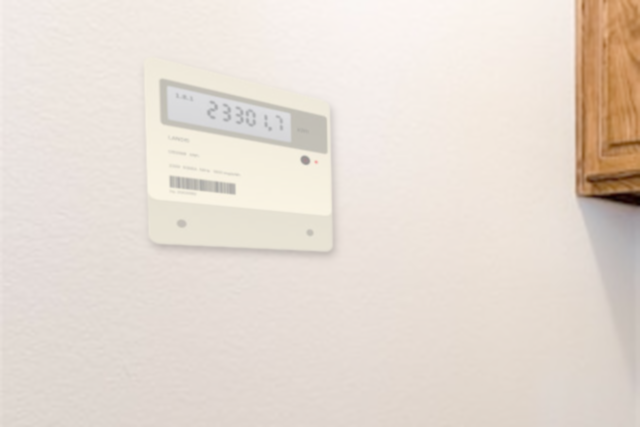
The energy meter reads 23301.7 kWh
